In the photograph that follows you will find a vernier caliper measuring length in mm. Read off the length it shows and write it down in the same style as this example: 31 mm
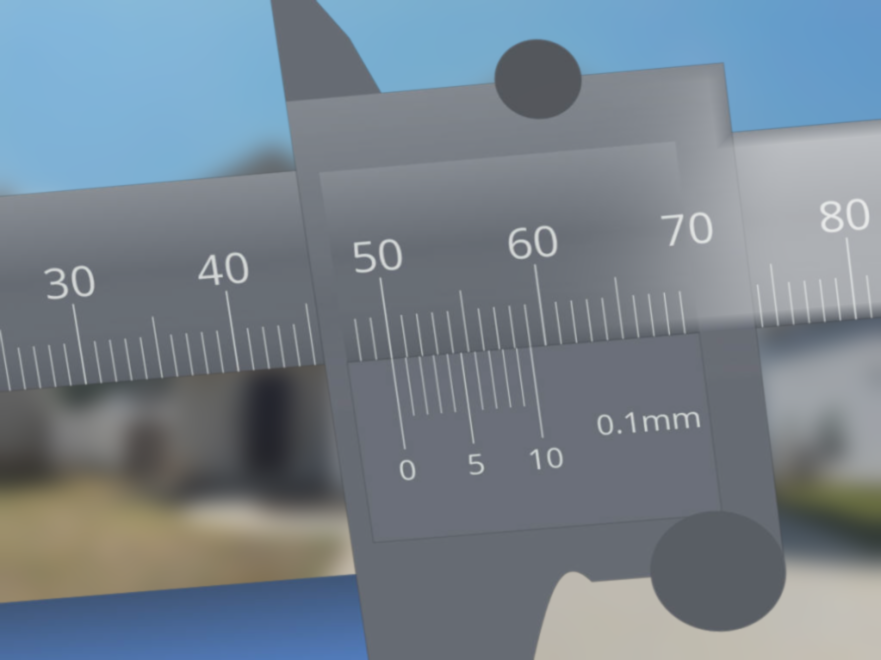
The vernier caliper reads 50.0 mm
